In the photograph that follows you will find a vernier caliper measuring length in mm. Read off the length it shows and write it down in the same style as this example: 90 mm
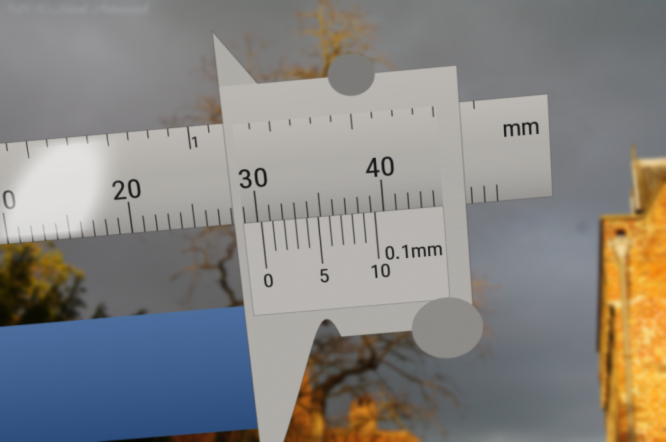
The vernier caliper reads 30.3 mm
